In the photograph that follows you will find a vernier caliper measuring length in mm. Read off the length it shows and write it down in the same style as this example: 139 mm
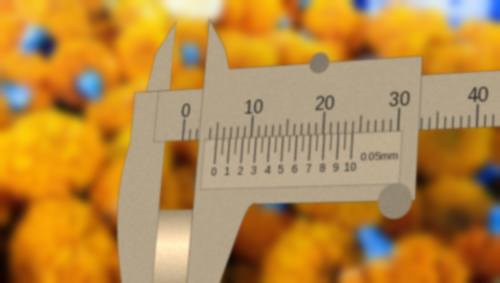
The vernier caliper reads 5.0 mm
